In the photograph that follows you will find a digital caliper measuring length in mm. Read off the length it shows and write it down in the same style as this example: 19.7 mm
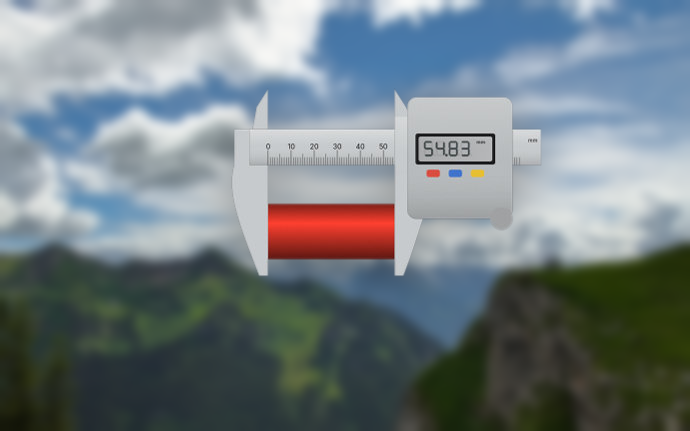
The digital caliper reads 54.83 mm
